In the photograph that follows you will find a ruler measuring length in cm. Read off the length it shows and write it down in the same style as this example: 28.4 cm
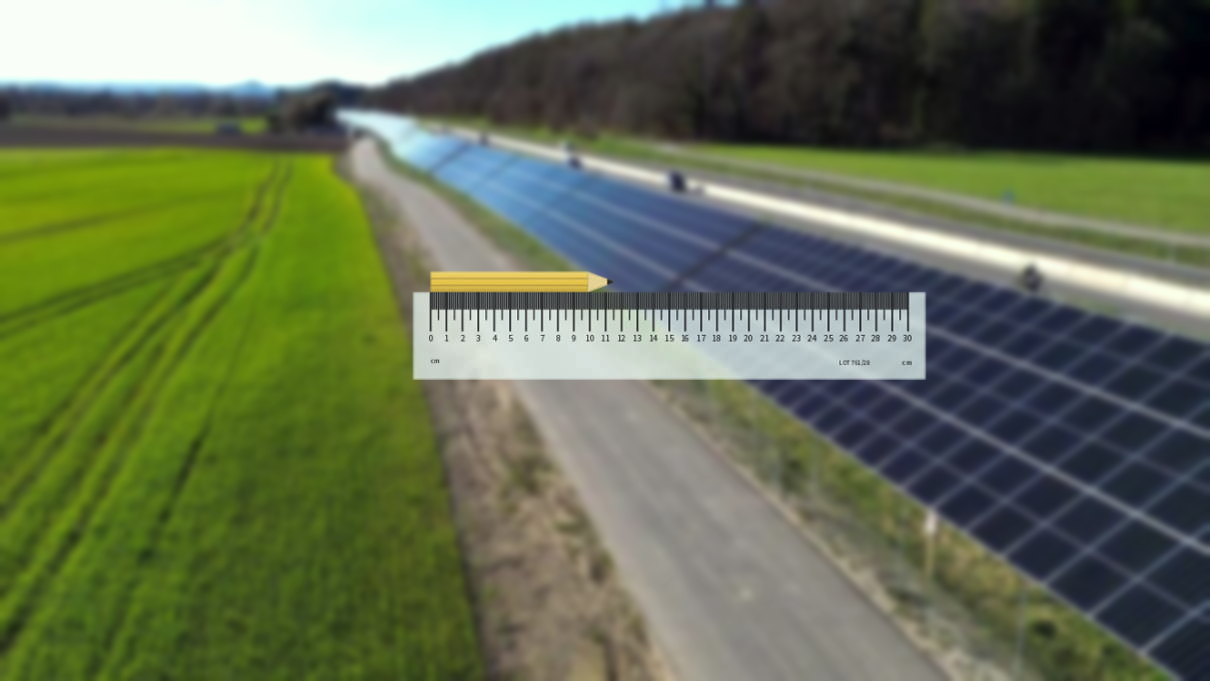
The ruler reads 11.5 cm
